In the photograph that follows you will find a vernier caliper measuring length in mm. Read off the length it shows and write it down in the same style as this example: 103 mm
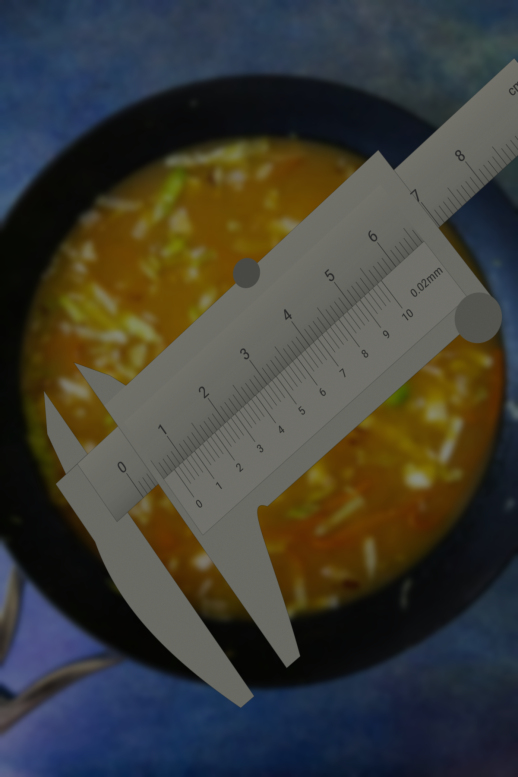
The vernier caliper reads 7.6 mm
